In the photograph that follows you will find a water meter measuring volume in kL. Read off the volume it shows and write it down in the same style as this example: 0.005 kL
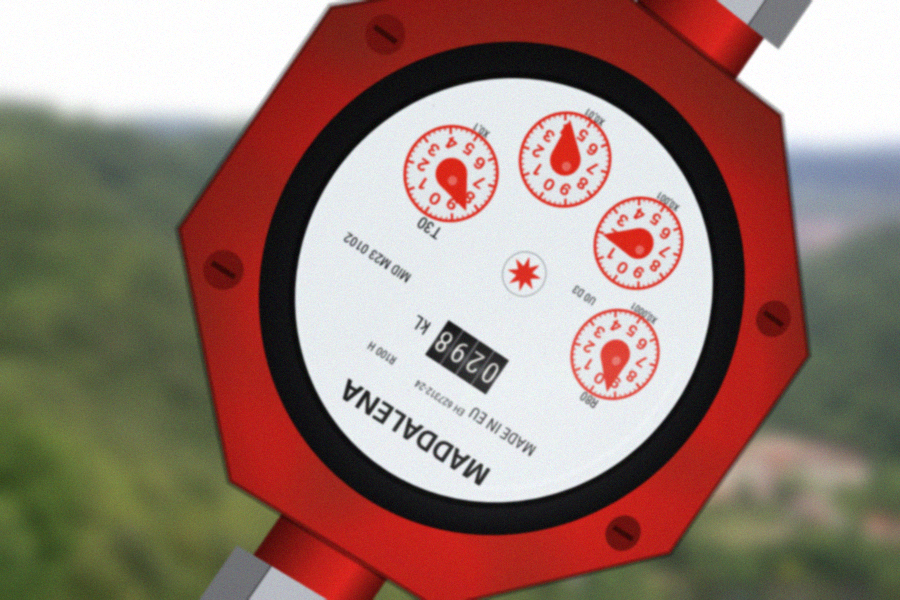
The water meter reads 298.8419 kL
